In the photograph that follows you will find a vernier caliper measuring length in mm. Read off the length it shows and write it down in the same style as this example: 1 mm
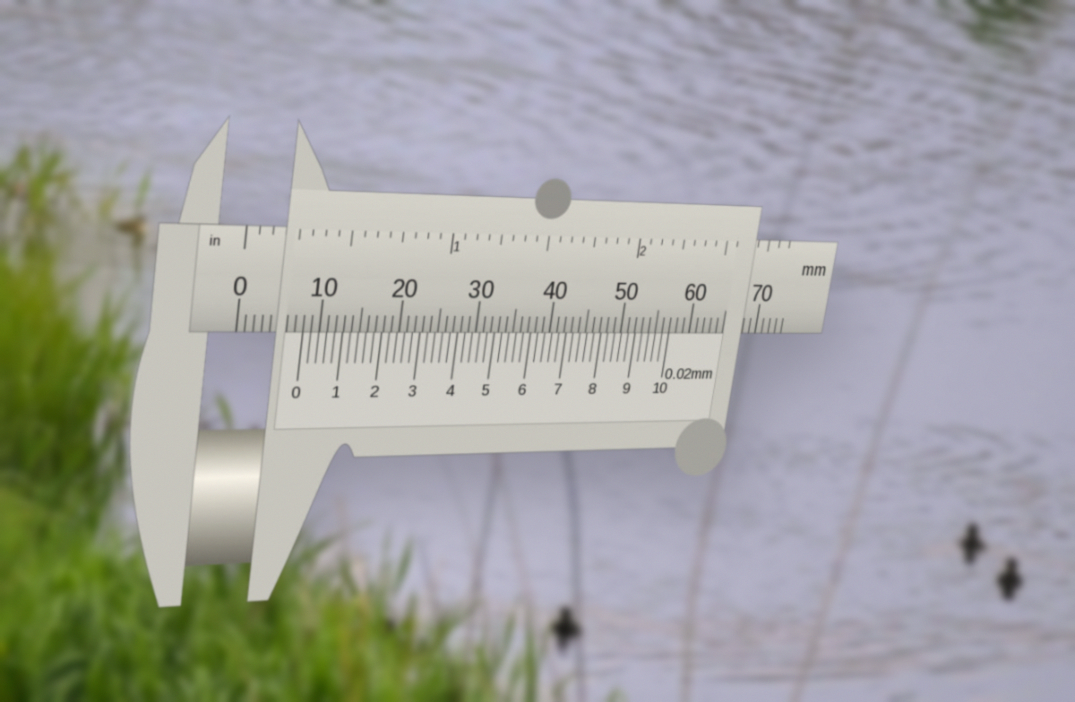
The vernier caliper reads 8.0 mm
